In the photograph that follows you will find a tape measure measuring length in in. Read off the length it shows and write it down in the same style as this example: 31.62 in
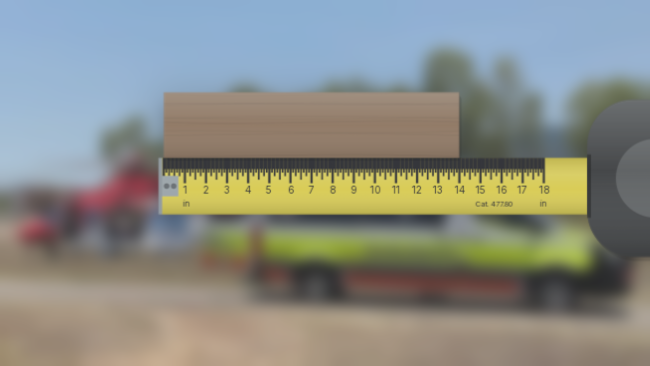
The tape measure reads 14 in
